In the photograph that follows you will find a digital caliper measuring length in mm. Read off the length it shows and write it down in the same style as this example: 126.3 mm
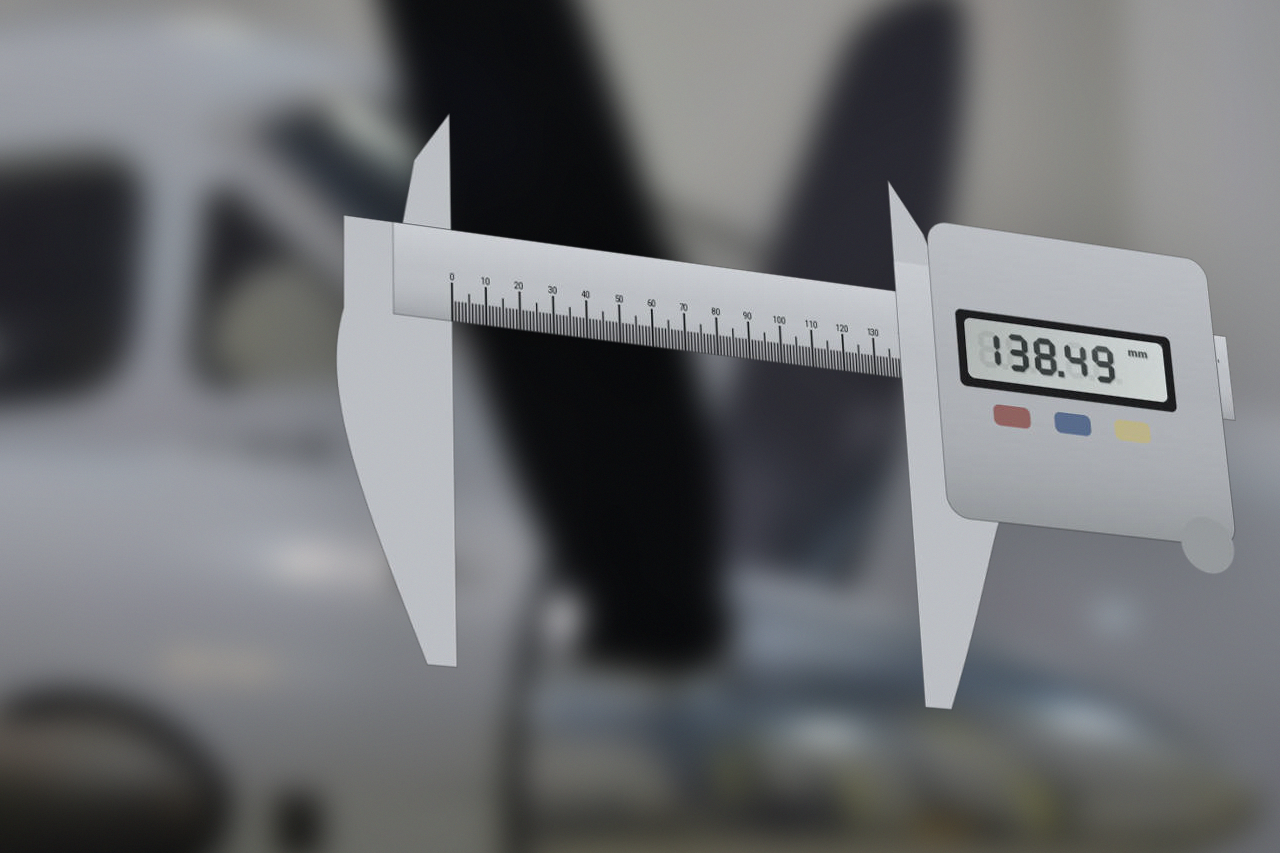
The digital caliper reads 138.49 mm
